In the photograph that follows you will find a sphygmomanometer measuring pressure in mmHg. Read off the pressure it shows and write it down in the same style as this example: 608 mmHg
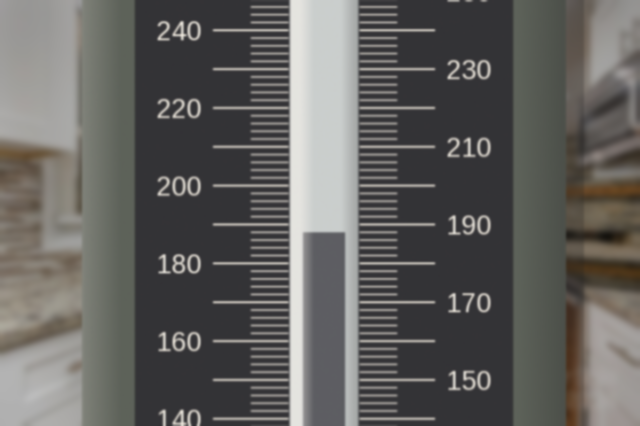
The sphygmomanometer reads 188 mmHg
